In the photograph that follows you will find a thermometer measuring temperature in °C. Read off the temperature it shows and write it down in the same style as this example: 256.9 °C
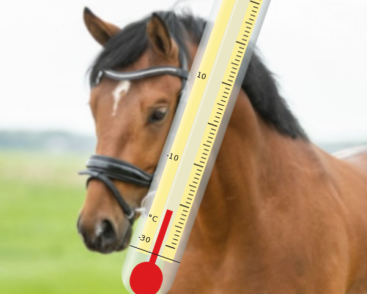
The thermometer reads -22 °C
